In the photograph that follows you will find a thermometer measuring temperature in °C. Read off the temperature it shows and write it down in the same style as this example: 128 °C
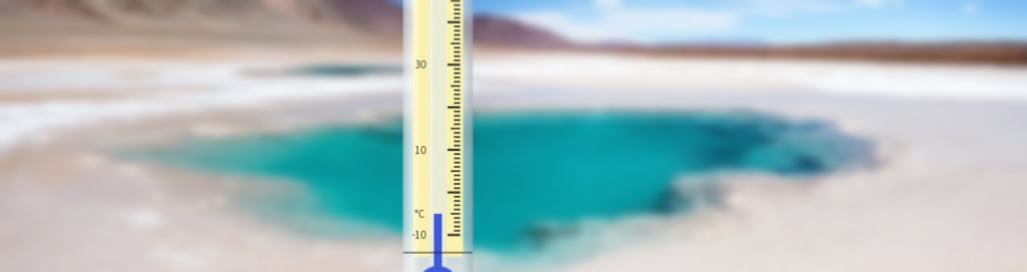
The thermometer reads -5 °C
